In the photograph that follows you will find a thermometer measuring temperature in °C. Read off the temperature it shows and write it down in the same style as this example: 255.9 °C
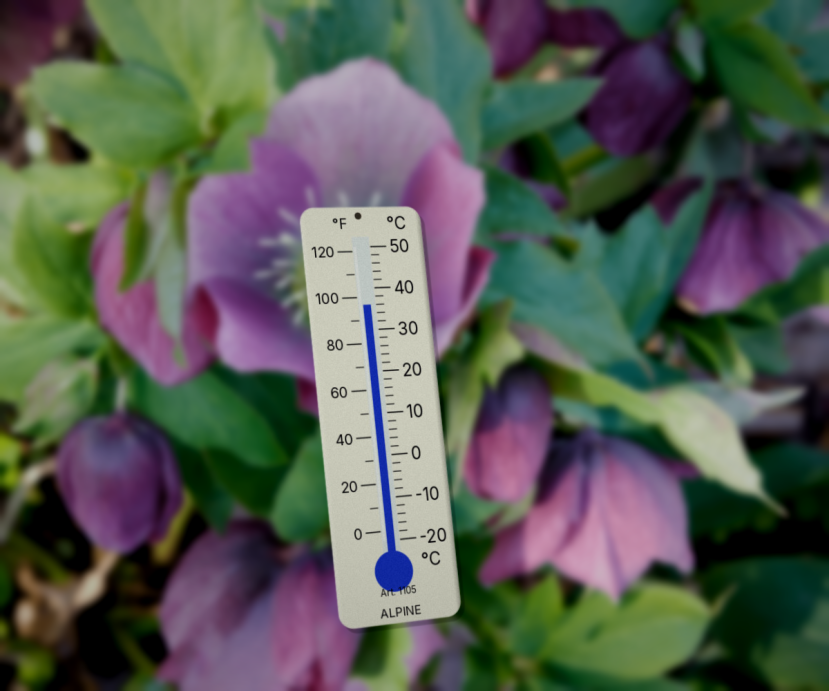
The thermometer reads 36 °C
